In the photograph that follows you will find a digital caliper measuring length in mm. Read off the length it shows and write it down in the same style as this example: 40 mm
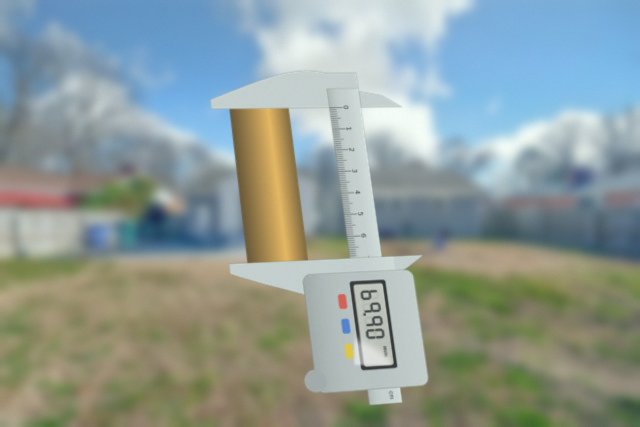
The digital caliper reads 69.90 mm
